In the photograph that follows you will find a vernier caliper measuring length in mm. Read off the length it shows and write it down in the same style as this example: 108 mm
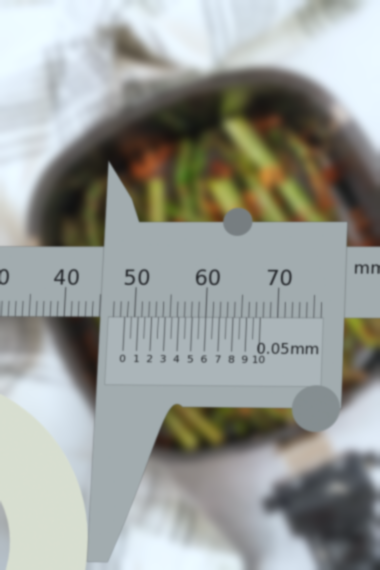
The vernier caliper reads 48.6 mm
